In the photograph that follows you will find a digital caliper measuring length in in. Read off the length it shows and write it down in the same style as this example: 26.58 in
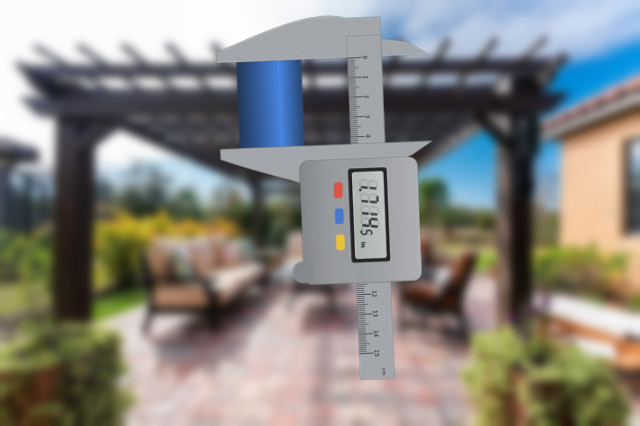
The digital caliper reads 1.7145 in
